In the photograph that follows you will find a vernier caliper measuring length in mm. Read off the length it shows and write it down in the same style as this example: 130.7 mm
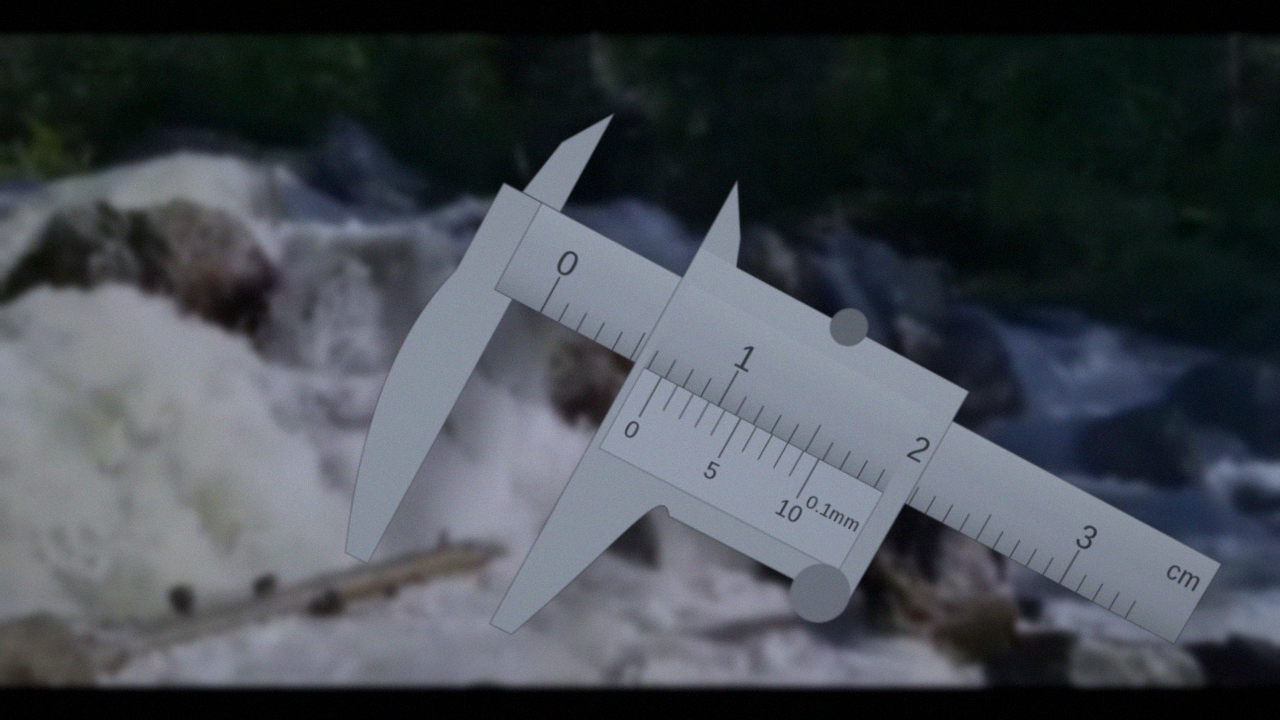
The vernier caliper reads 6.8 mm
